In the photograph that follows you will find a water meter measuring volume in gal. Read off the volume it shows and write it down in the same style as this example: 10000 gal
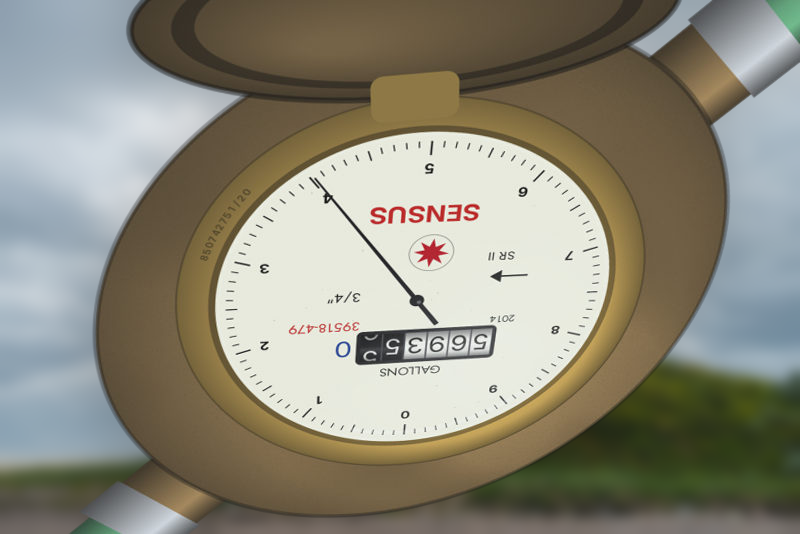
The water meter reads 5693554.0 gal
